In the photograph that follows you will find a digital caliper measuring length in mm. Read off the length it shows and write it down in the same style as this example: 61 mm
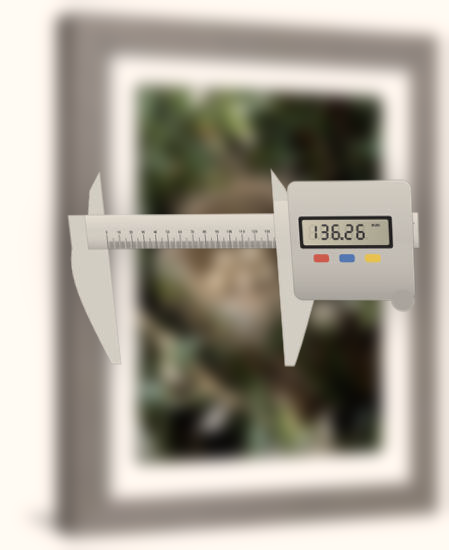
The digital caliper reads 136.26 mm
